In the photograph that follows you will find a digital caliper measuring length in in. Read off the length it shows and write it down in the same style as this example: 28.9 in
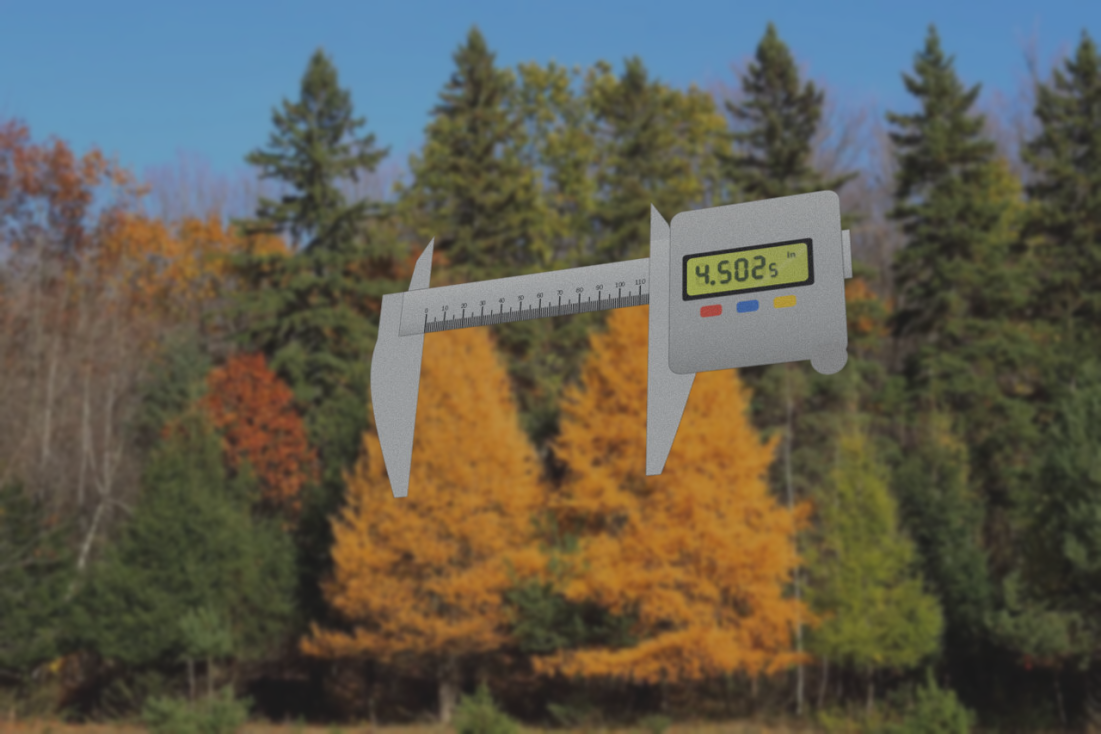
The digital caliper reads 4.5025 in
